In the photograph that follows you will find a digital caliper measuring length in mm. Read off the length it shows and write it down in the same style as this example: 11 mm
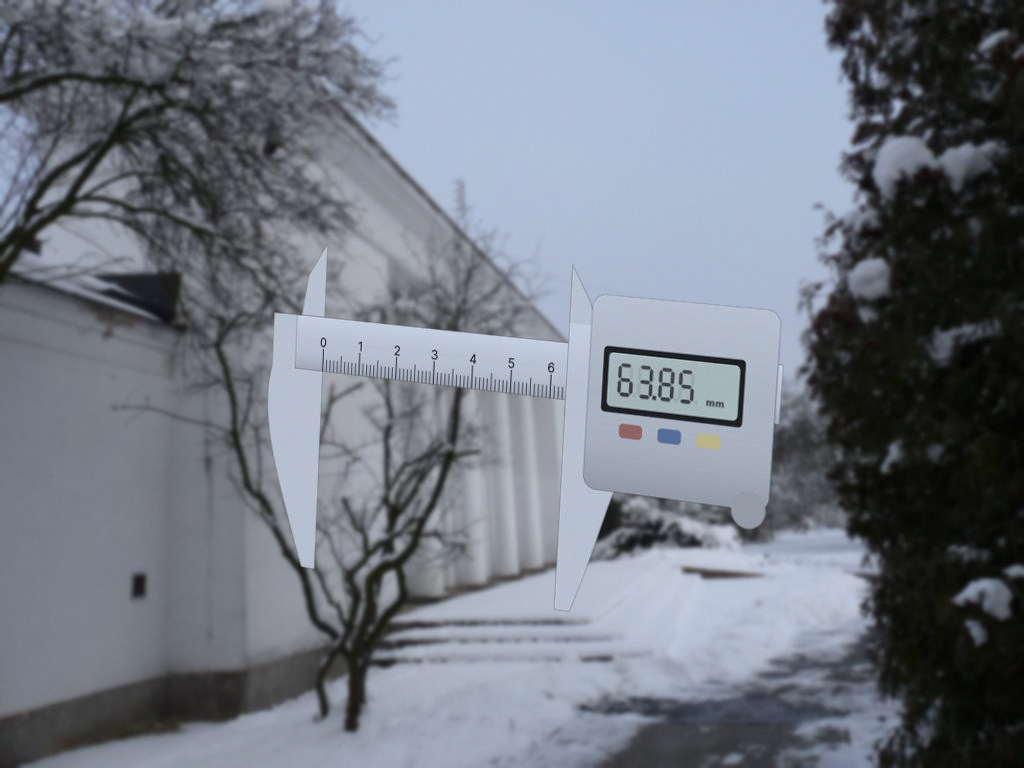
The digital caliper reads 63.85 mm
